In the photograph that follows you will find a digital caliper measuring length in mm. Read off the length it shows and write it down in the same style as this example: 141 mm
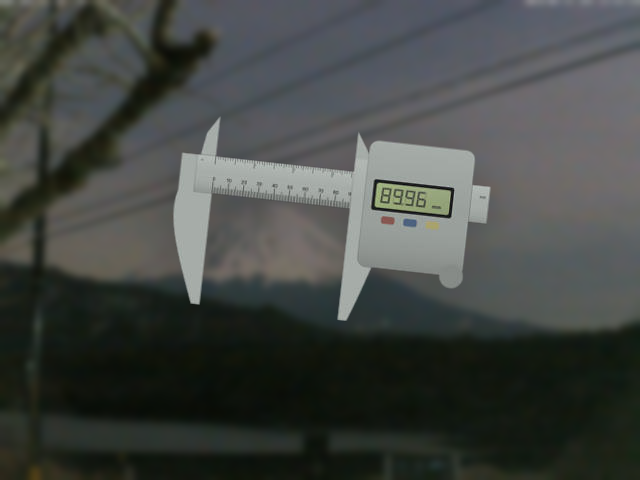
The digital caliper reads 89.96 mm
